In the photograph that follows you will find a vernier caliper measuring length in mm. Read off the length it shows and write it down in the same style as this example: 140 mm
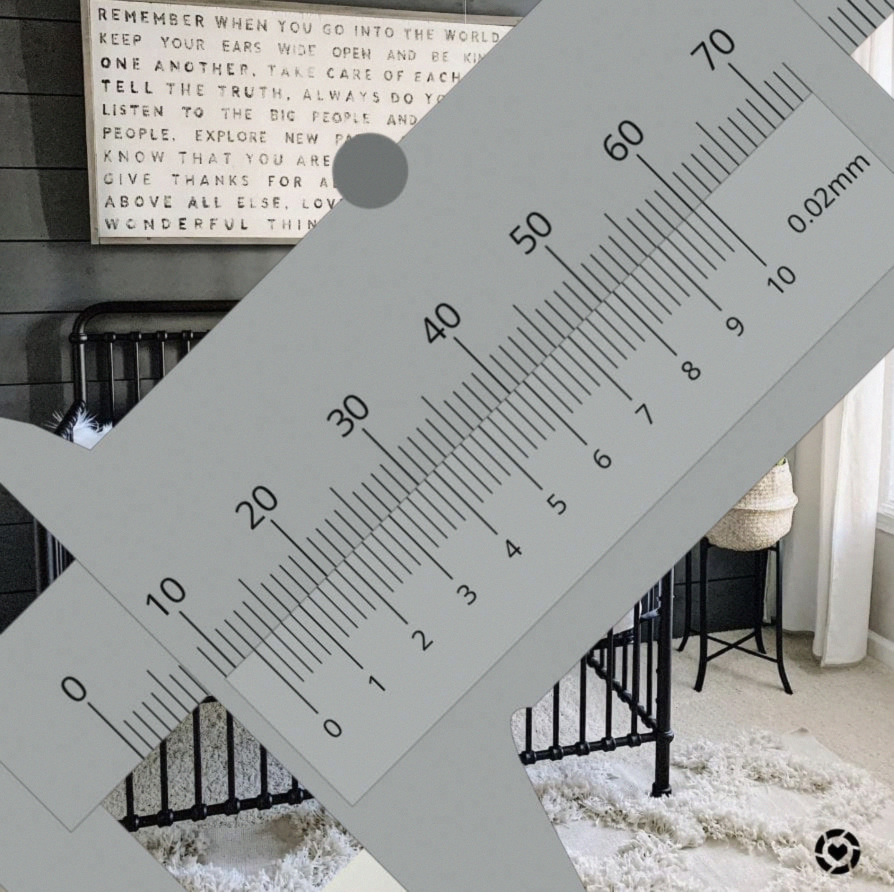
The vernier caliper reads 12.0 mm
